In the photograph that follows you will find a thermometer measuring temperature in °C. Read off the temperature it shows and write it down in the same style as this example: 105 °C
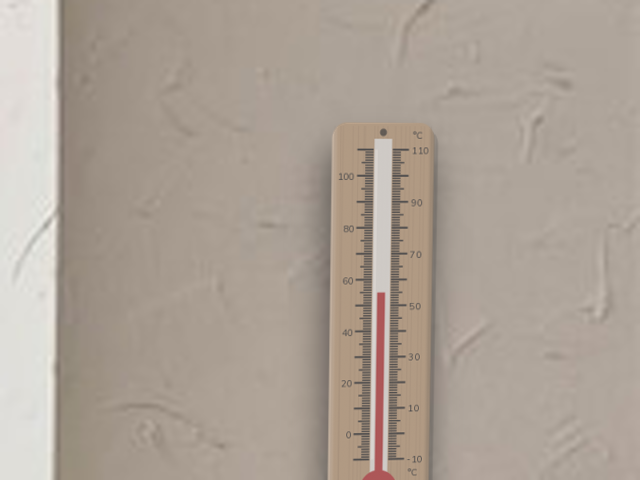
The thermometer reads 55 °C
